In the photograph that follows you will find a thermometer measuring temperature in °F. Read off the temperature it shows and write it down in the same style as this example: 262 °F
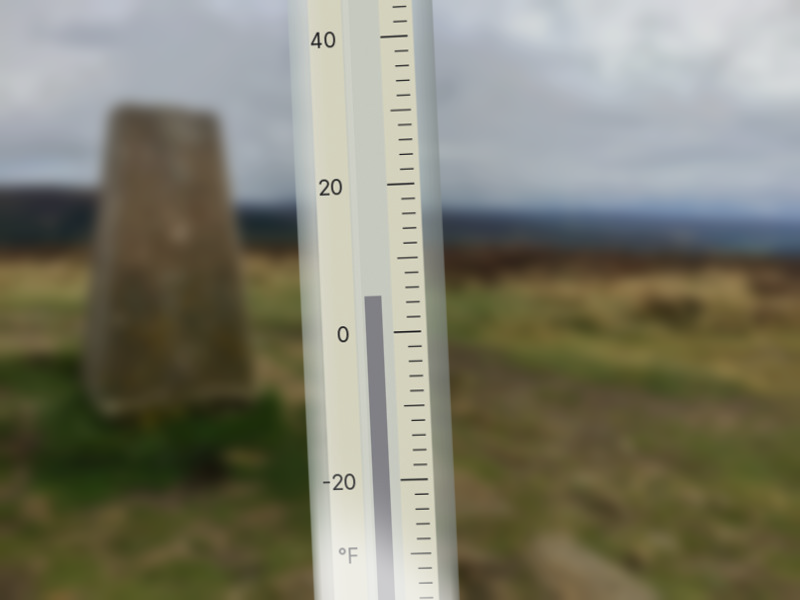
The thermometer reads 5 °F
